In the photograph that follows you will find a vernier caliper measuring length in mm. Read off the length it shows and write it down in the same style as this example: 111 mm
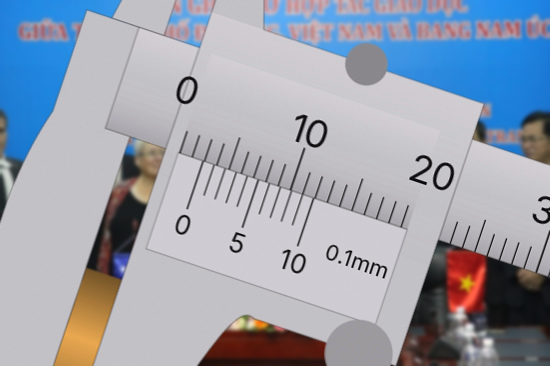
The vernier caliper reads 2.9 mm
